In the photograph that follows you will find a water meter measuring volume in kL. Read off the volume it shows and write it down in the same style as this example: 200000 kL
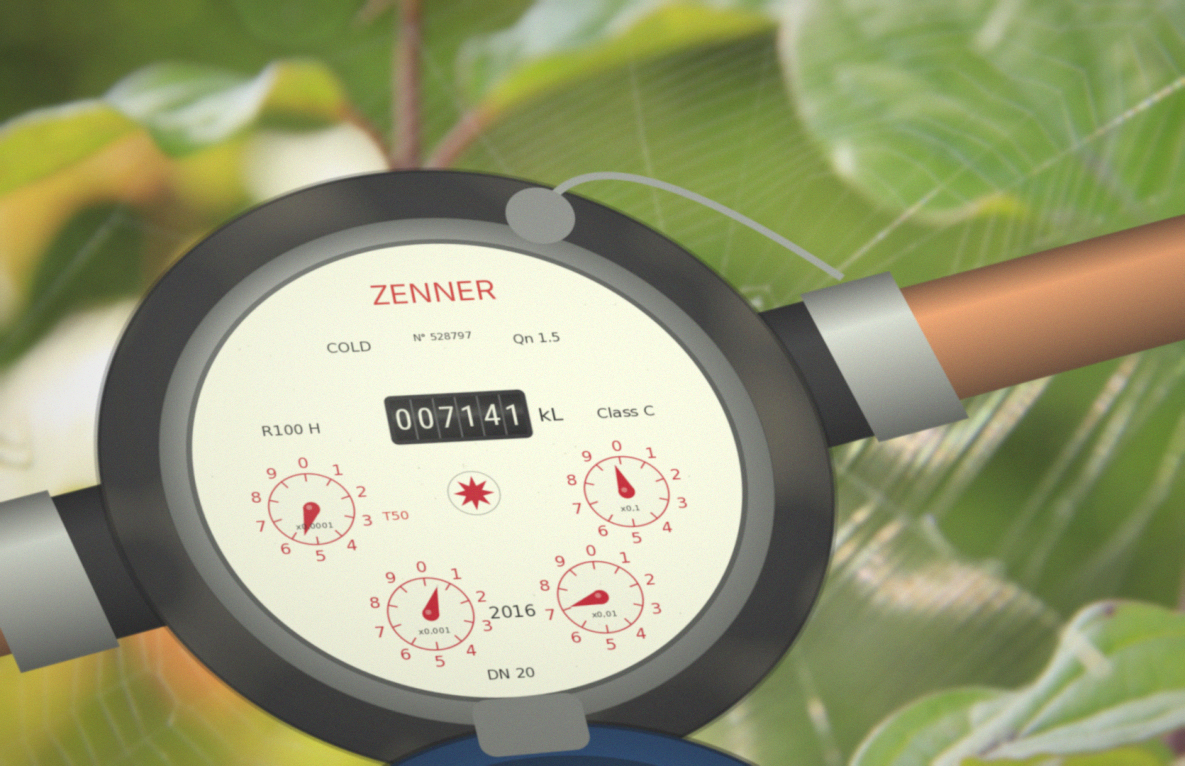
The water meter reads 7140.9705 kL
